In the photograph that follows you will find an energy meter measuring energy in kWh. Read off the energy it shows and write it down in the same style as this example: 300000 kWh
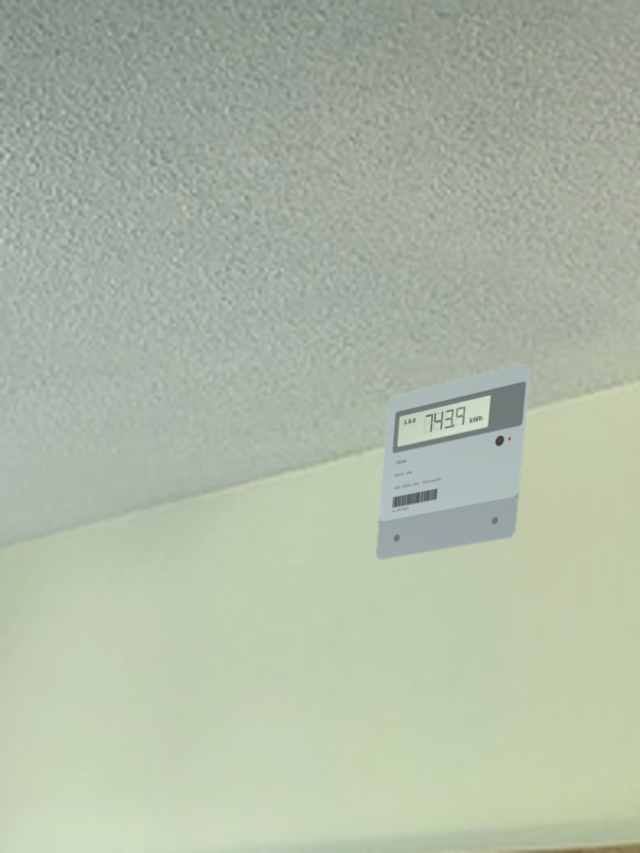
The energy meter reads 743.9 kWh
